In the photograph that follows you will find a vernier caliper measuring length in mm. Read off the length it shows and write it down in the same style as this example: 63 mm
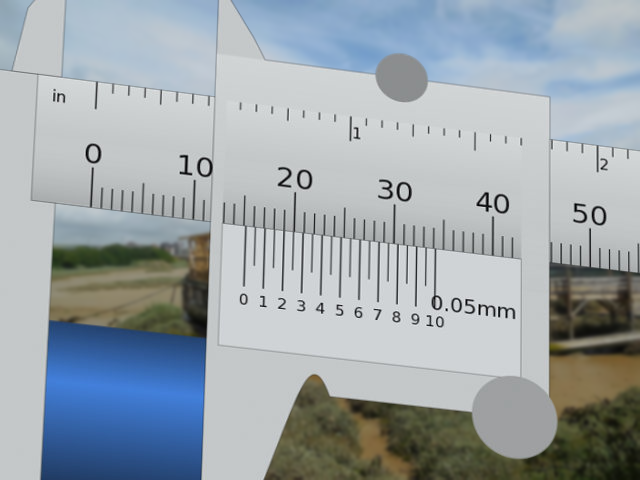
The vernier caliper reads 15.2 mm
